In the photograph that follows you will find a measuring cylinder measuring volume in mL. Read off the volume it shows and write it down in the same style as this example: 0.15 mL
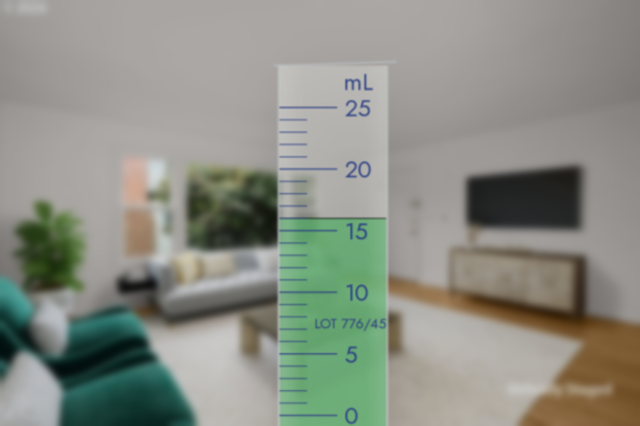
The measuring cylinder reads 16 mL
